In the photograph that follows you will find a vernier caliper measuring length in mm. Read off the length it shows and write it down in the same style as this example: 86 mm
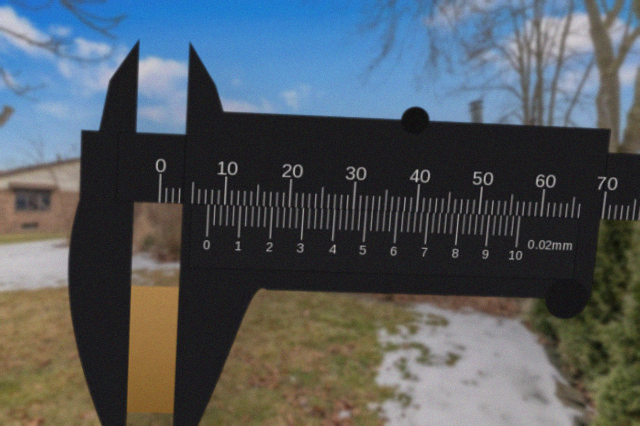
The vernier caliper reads 7.5 mm
